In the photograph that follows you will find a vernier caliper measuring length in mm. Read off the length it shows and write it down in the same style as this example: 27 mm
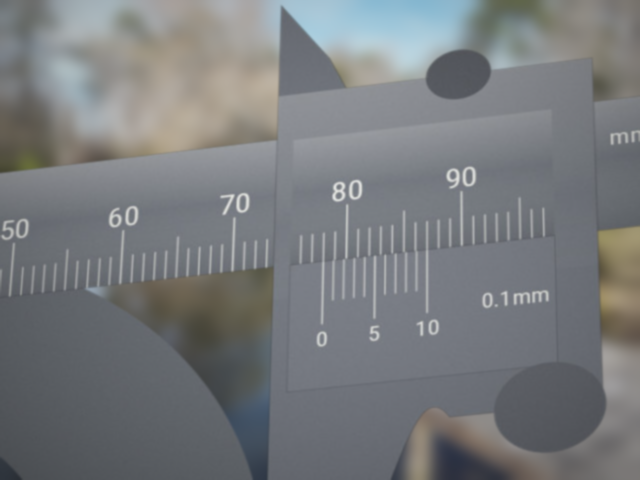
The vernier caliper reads 78.0 mm
